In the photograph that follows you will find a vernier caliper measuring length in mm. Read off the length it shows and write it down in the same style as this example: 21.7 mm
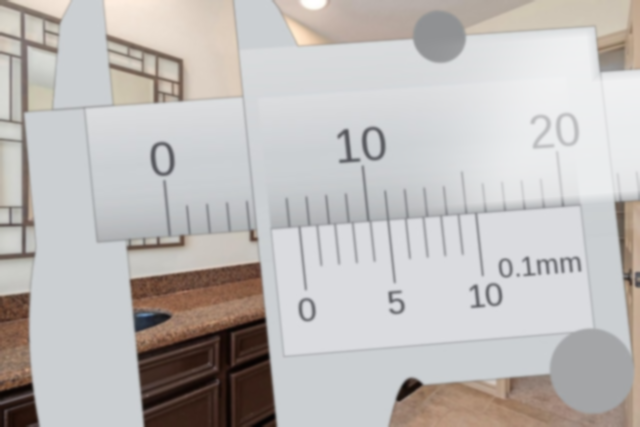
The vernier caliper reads 6.5 mm
